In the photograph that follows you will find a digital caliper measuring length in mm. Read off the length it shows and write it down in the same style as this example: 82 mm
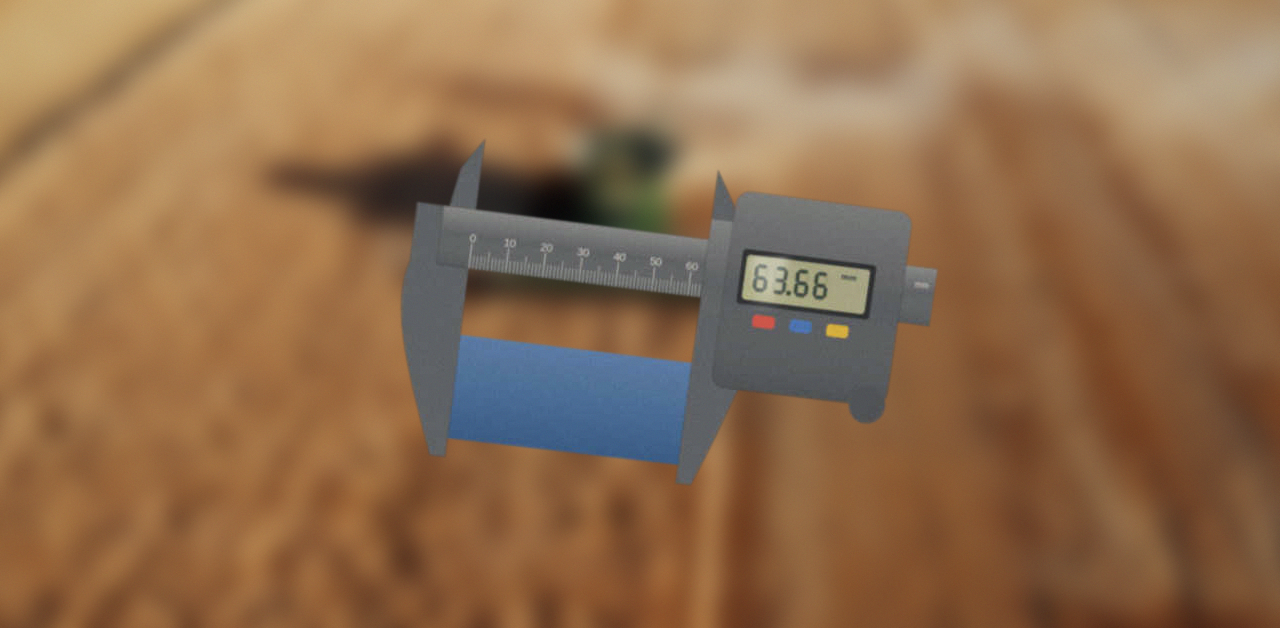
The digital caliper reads 63.66 mm
